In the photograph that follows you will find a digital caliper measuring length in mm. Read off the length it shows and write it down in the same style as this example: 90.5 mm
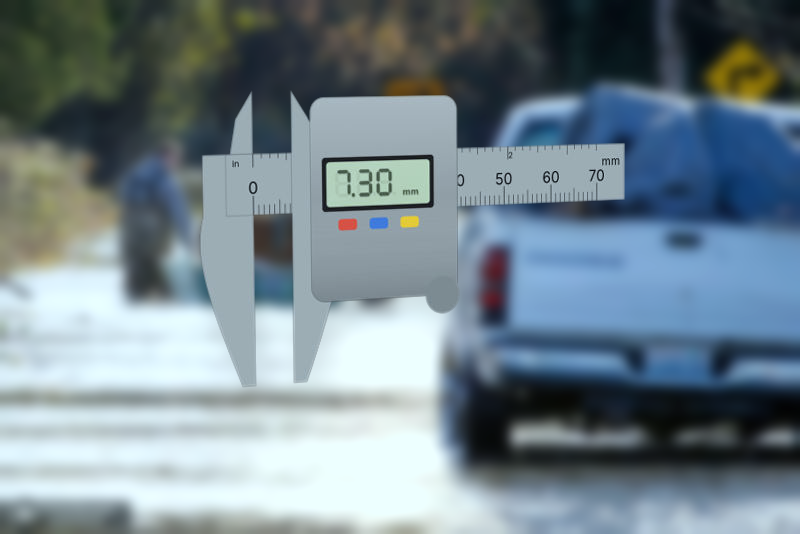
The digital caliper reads 7.30 mm
